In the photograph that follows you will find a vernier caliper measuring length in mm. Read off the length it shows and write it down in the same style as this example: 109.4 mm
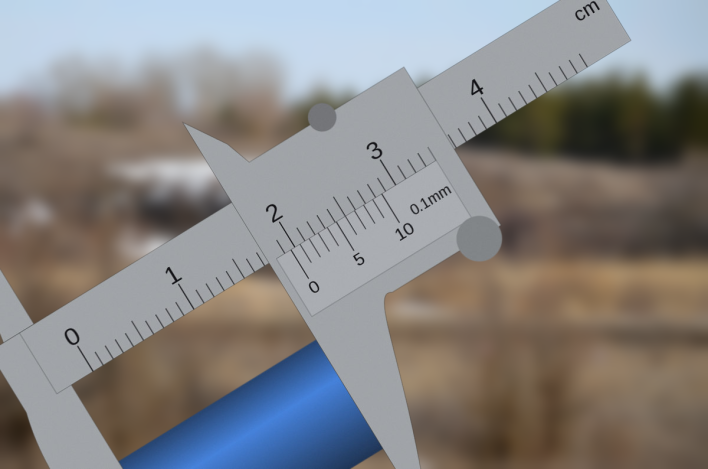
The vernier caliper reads 19.6 mm
